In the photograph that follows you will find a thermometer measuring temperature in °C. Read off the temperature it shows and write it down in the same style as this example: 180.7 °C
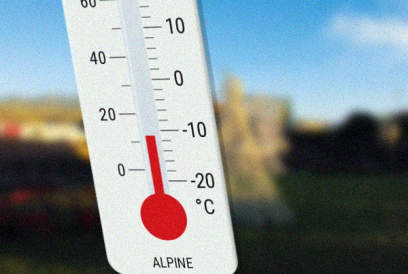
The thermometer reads -11 °C
